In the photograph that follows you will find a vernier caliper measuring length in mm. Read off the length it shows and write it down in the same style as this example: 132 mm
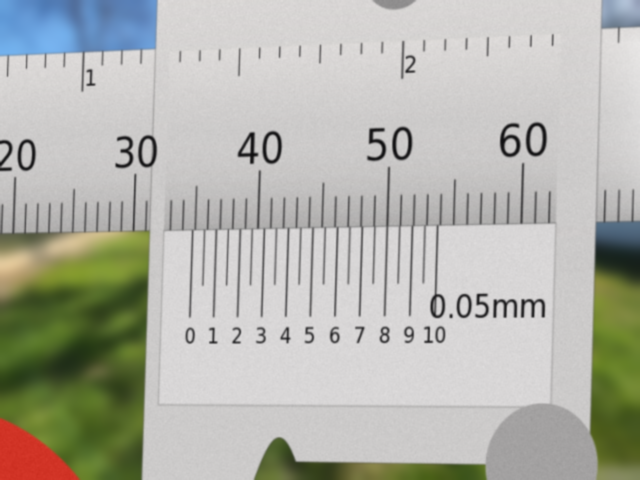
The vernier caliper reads 34.8 mm
